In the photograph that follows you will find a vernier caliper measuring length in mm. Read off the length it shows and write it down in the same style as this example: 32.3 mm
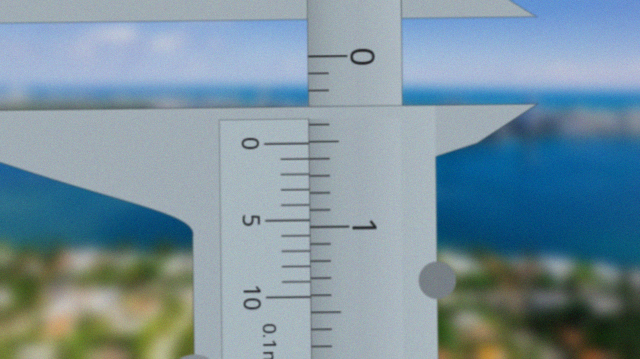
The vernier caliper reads 5.1 mm
